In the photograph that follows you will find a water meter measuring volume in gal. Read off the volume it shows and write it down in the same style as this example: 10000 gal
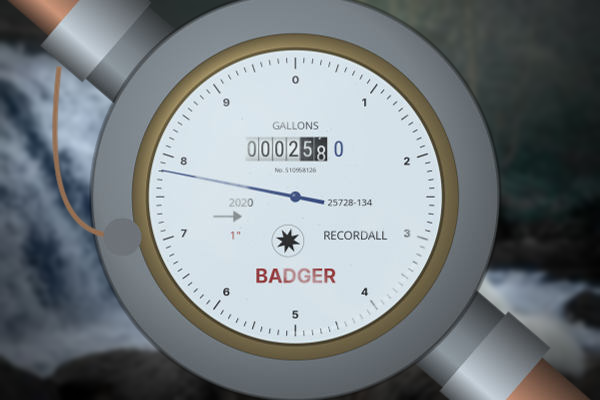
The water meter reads 2577.8 gal
